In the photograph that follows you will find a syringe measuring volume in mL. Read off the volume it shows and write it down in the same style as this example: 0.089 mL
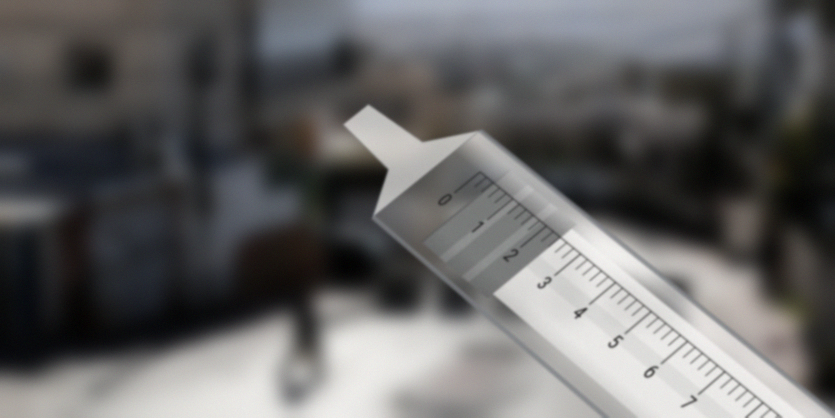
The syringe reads 0.4 mL
